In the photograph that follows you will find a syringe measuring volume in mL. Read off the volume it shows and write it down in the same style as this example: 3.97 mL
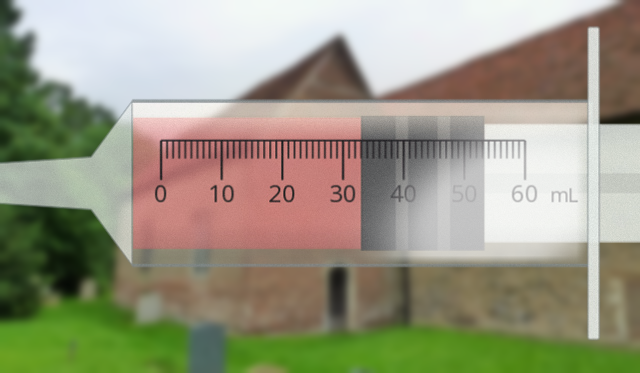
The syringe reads 33 mL
